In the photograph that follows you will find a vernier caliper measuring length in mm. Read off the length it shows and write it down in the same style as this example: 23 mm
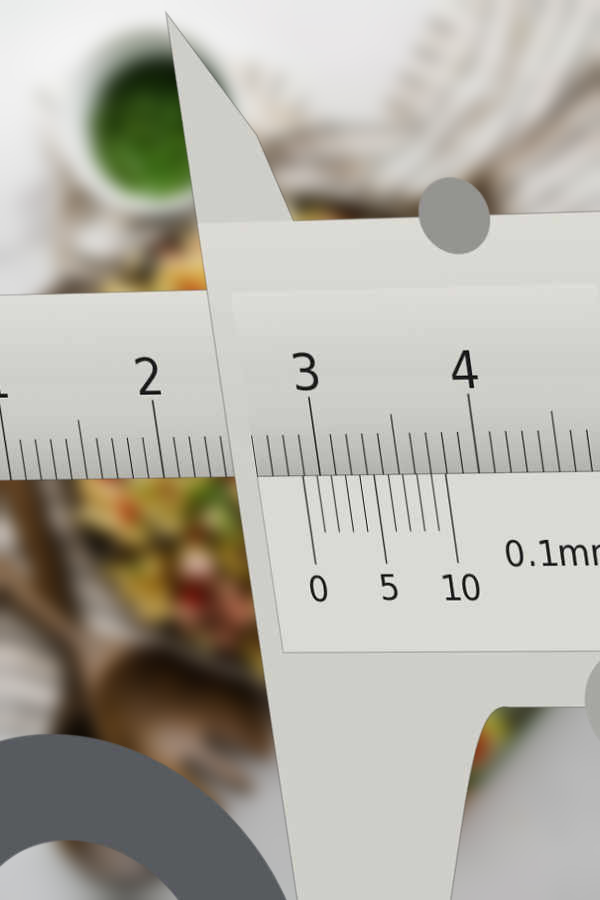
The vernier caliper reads 28.9 mm
